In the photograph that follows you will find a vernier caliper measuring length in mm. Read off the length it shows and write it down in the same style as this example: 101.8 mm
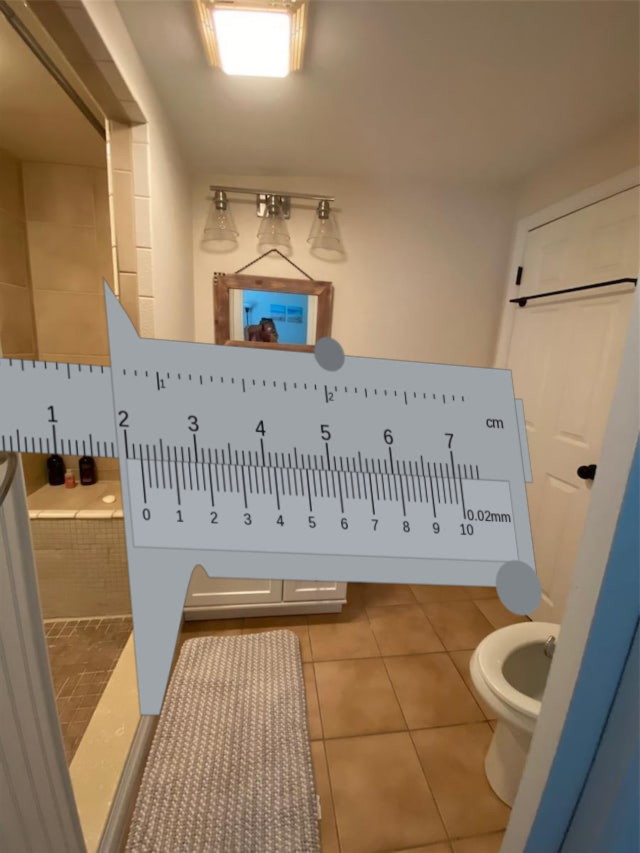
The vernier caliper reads 22.0 mm
